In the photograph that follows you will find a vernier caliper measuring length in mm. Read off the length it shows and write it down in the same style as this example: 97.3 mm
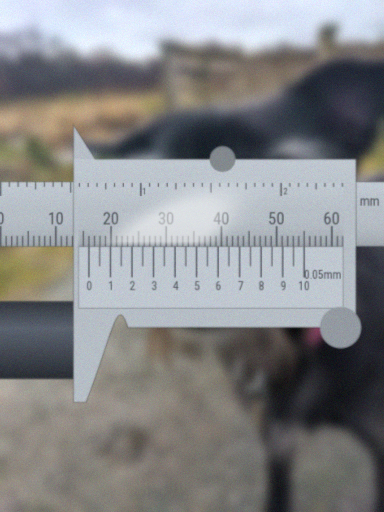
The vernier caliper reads 16.0 mm
